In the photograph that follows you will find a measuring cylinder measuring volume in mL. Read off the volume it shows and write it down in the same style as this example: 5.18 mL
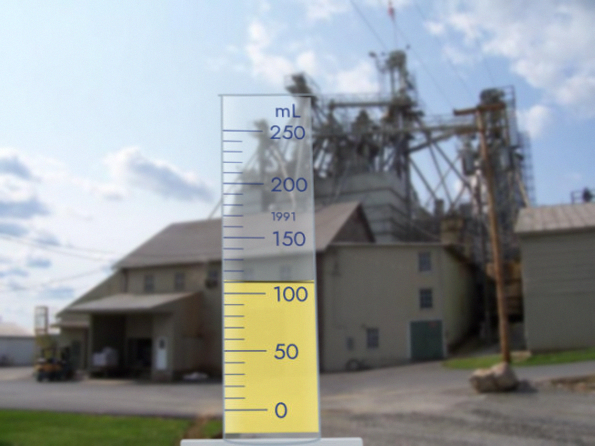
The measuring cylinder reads 110 mL
